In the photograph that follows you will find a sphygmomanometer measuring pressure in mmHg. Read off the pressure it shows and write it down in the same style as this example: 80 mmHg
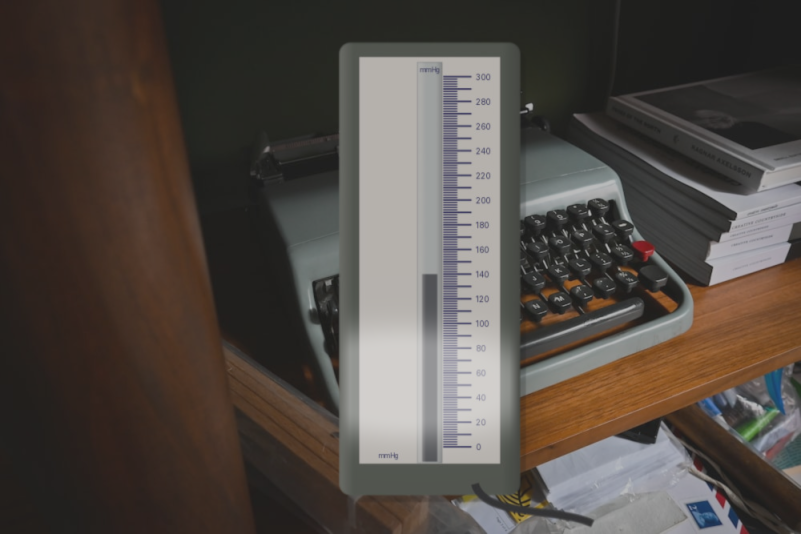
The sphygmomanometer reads 140 mmHg
